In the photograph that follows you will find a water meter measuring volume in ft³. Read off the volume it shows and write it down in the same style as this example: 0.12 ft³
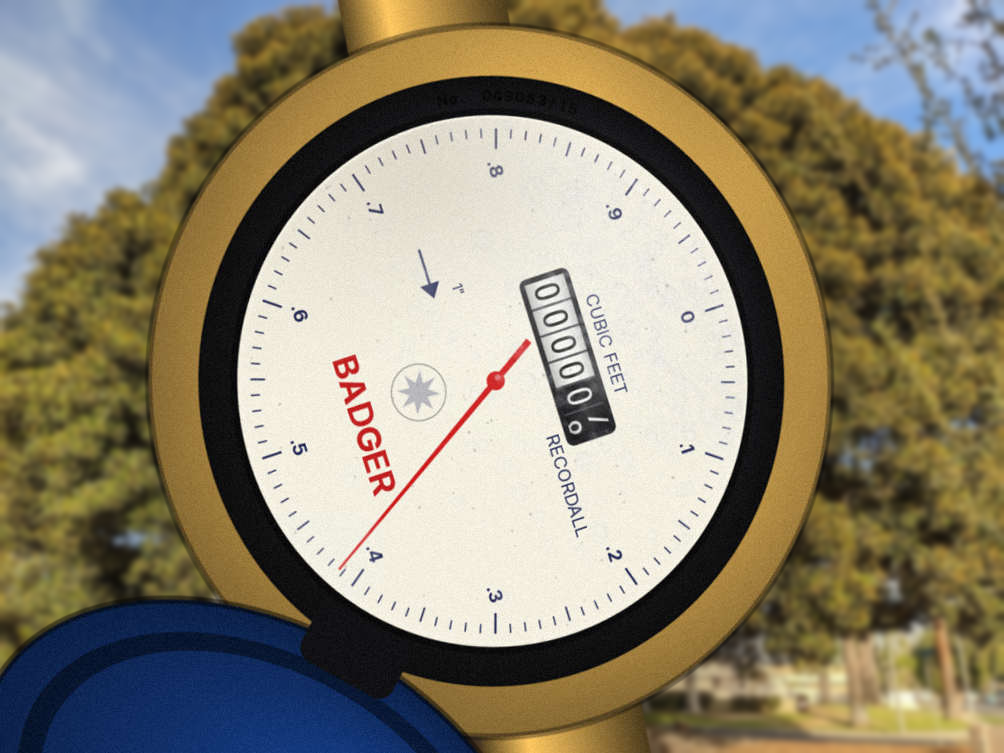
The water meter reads 7.41 ft³
